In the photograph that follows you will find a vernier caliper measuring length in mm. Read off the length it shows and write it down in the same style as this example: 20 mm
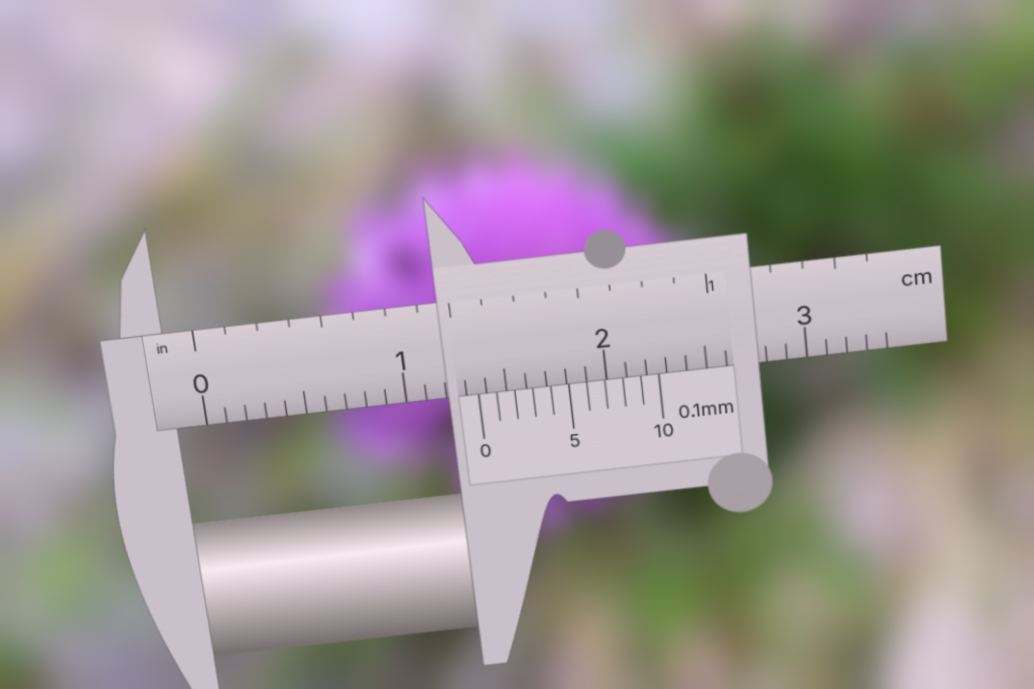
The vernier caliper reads 13.6 mm
